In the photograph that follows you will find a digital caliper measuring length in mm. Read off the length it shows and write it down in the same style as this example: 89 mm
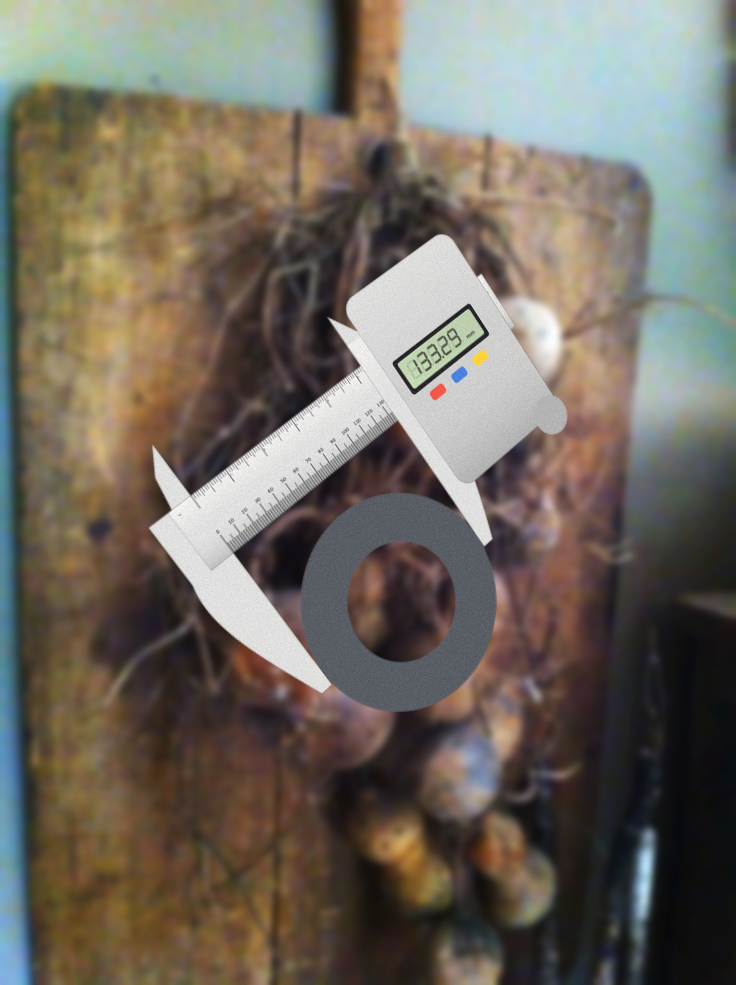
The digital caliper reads 133.29 mm
